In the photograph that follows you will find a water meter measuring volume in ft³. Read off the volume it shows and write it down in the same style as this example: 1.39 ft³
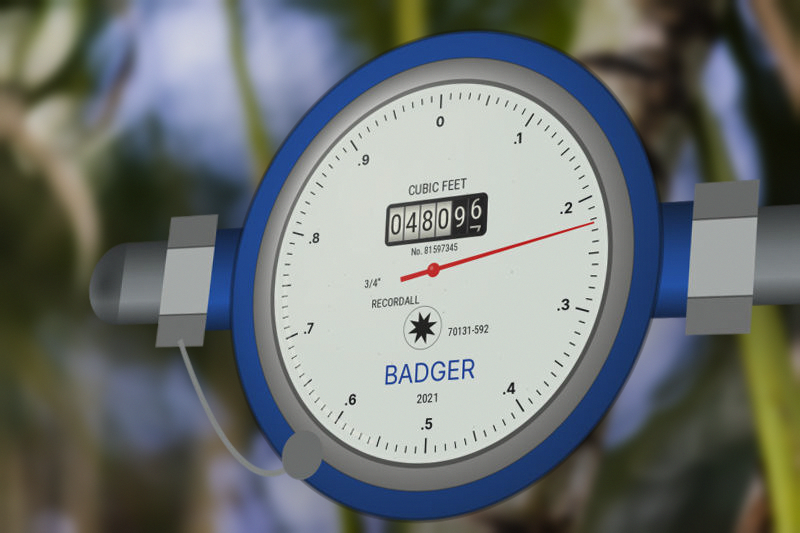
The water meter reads 48096.22 ft³
